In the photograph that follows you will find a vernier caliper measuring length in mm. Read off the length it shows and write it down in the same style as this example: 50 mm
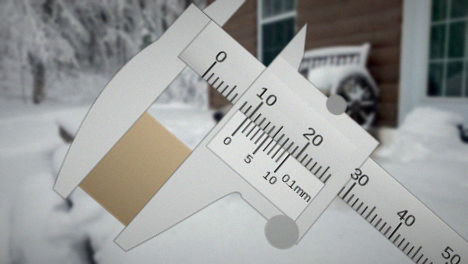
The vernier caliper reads 9.8 mm
